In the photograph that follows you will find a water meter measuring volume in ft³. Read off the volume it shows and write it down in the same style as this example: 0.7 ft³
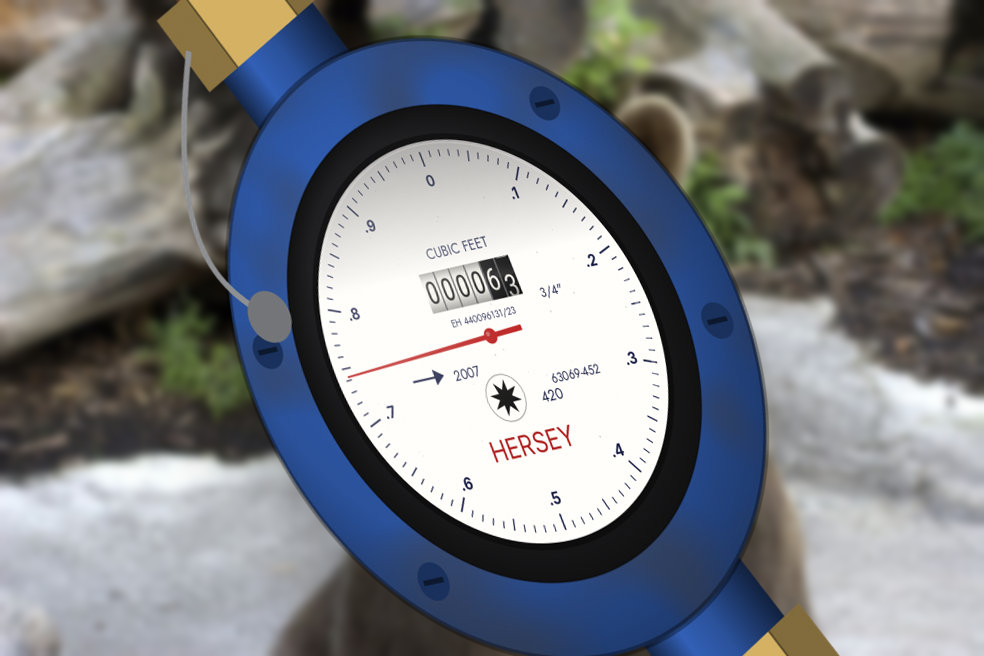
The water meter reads 62.74 ft³
